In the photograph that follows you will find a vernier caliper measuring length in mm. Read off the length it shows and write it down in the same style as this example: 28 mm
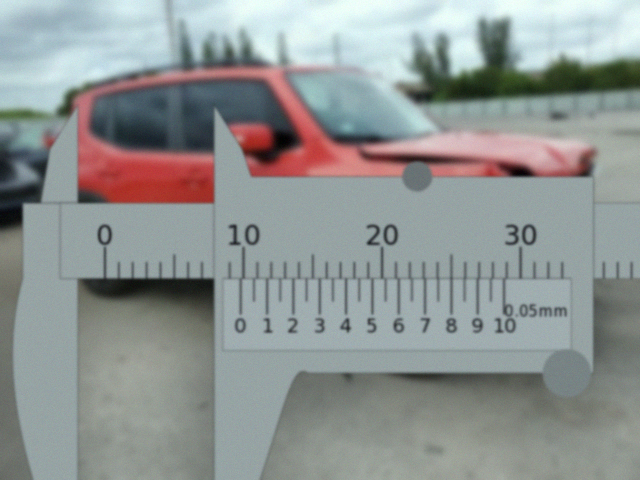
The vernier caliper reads 9.8 mm
